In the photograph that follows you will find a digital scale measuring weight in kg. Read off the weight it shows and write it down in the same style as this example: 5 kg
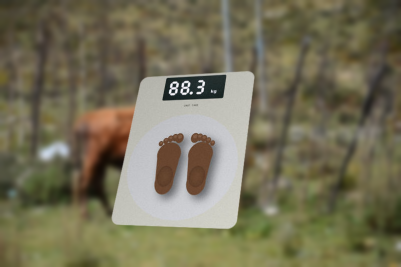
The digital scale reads 88.3 kg
